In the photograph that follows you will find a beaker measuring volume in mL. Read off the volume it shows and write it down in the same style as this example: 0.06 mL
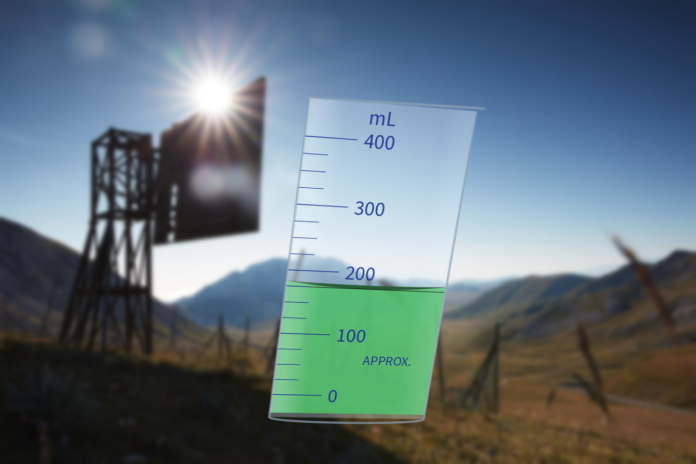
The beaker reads 175 mL
